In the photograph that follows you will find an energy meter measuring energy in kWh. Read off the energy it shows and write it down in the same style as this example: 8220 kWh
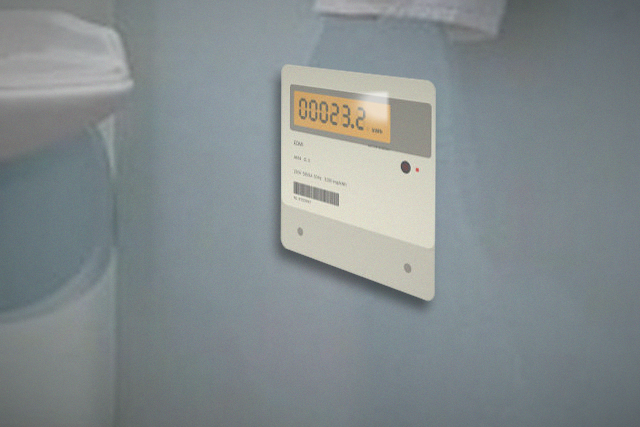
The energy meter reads 23.2 kWh
